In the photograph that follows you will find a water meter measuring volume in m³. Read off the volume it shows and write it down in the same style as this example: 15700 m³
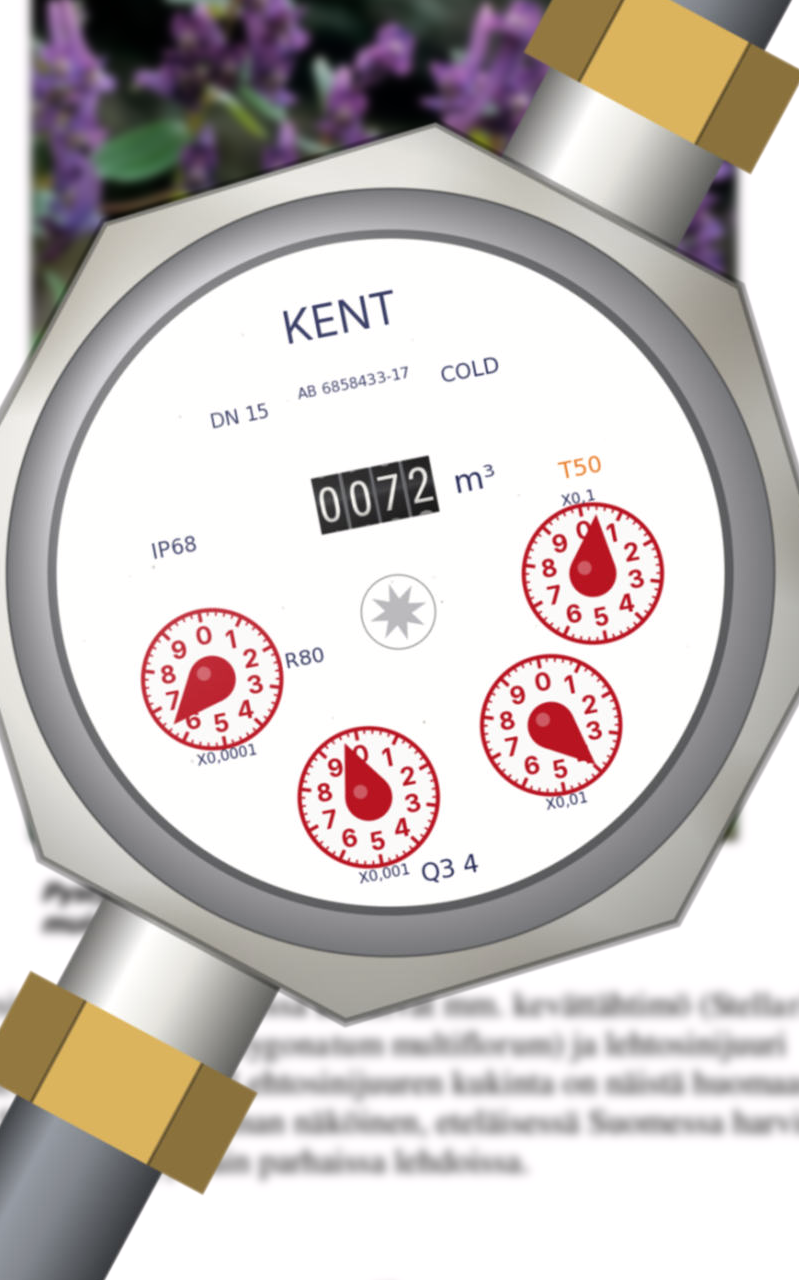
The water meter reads 72.0396 m³
